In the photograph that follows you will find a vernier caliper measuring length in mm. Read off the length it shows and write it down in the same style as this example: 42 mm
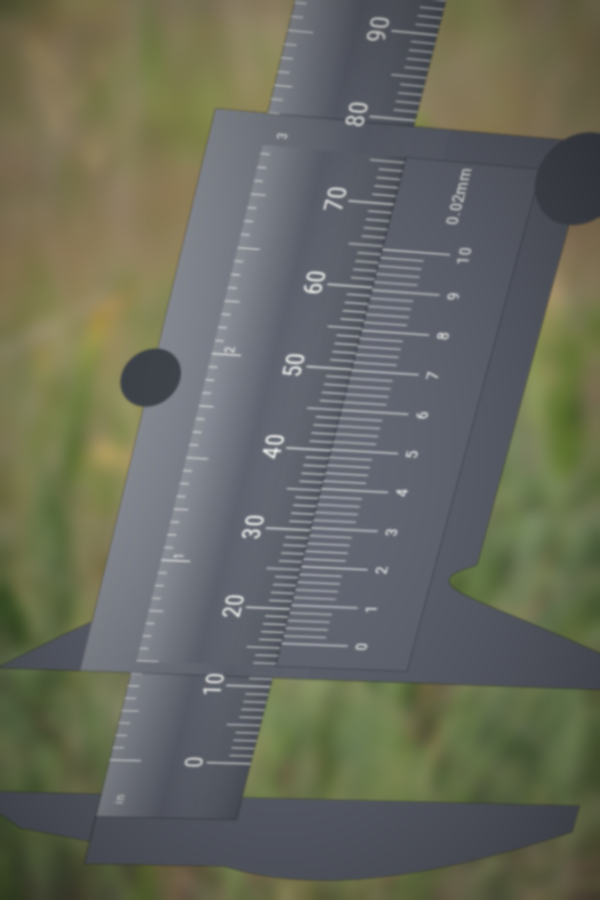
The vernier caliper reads 15.6 mm
